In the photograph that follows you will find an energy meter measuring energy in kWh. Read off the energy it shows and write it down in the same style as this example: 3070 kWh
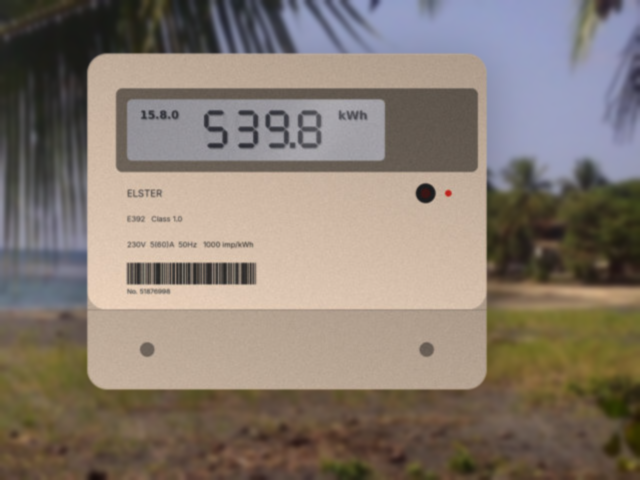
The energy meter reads 539.8 kWh
